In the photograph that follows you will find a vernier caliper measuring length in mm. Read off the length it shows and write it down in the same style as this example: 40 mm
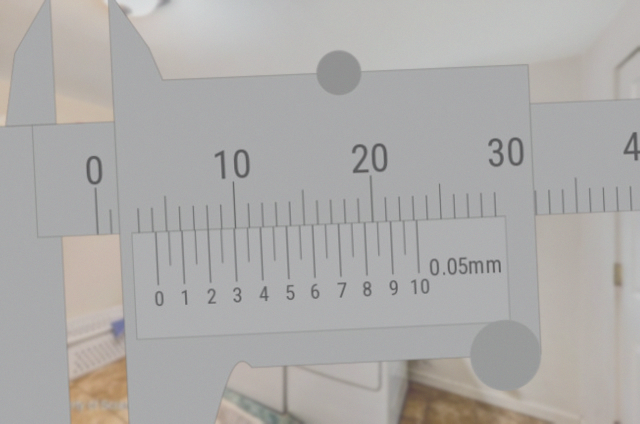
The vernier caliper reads 4.2 mm
